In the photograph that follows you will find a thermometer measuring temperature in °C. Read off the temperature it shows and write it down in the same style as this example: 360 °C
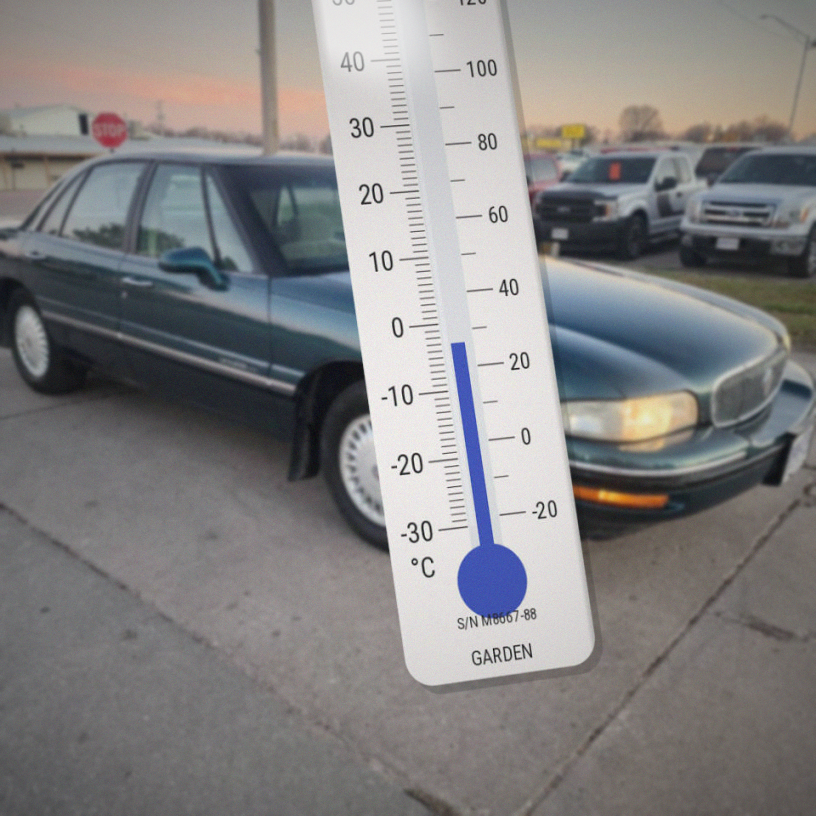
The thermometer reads -3 °C
